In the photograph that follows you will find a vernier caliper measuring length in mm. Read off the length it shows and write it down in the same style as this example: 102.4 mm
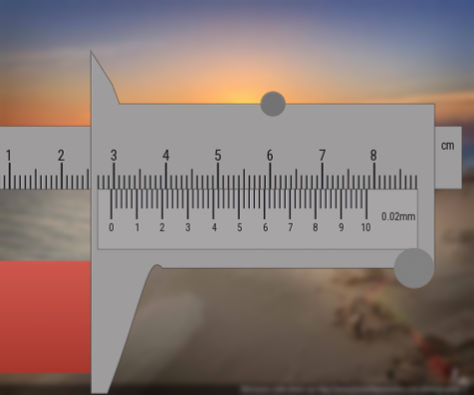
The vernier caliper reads 29.5 mm
